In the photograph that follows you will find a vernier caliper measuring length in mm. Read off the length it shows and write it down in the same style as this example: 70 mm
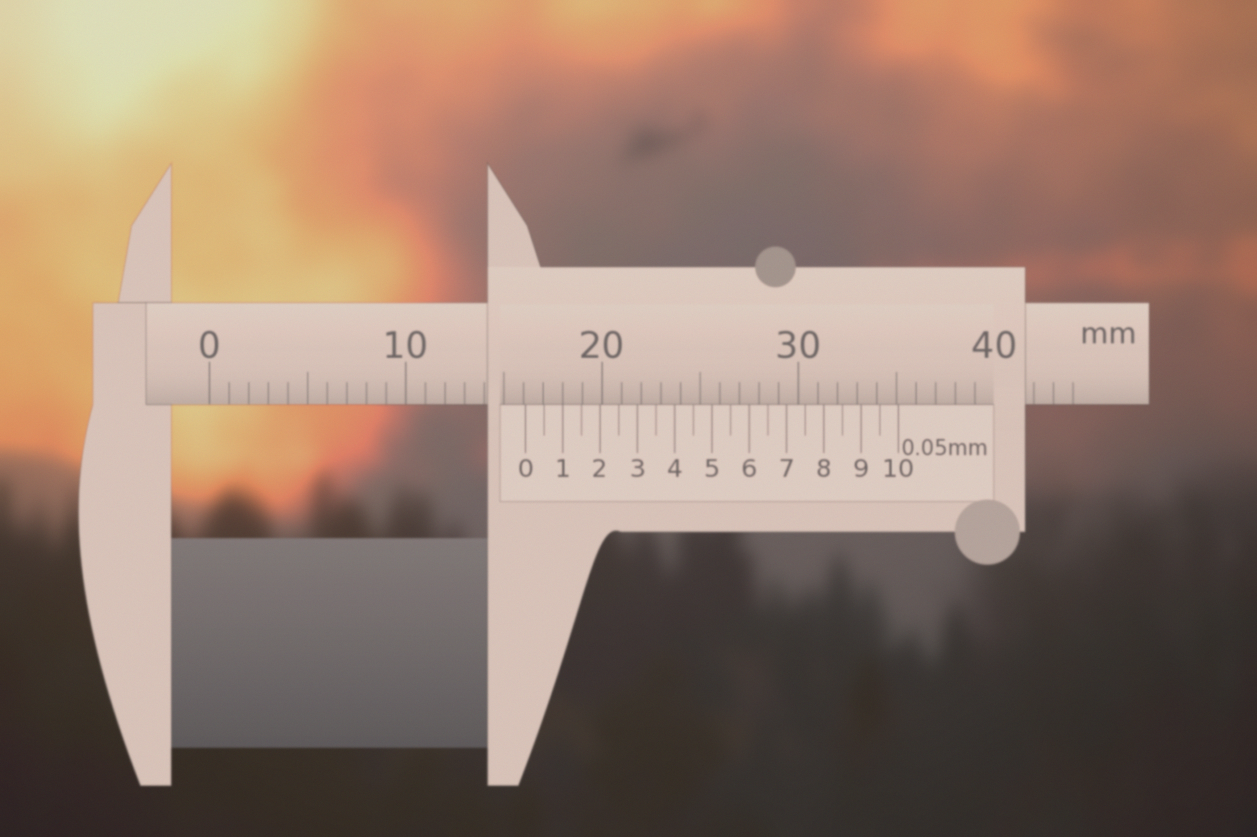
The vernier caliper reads 16.1 mm
